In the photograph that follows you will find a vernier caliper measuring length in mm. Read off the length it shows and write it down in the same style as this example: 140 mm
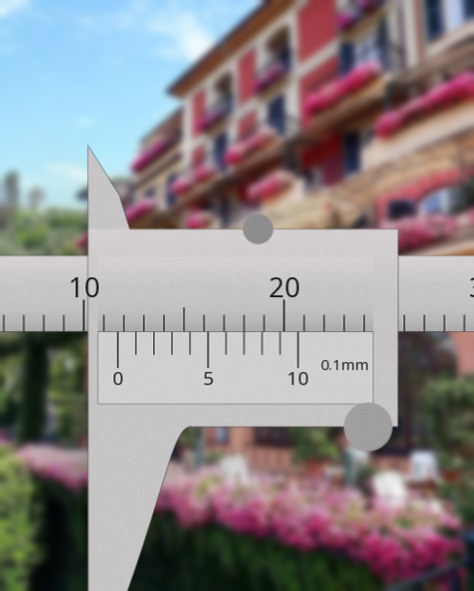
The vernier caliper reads 11.7 mm
